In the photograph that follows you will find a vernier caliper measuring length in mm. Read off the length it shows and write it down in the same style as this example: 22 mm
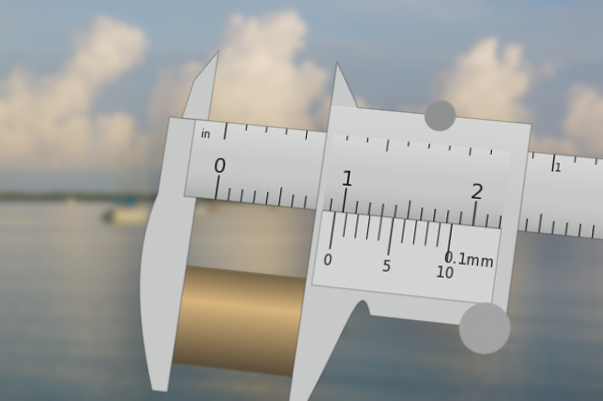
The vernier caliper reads 9.4 mm
